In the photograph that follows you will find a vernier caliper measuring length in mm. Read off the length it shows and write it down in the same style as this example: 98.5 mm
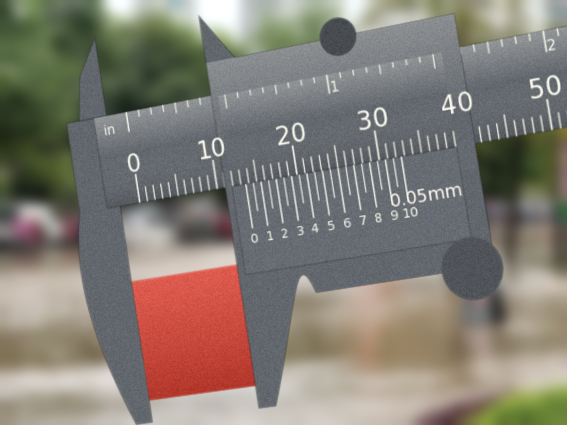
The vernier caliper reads 13.6 mm
